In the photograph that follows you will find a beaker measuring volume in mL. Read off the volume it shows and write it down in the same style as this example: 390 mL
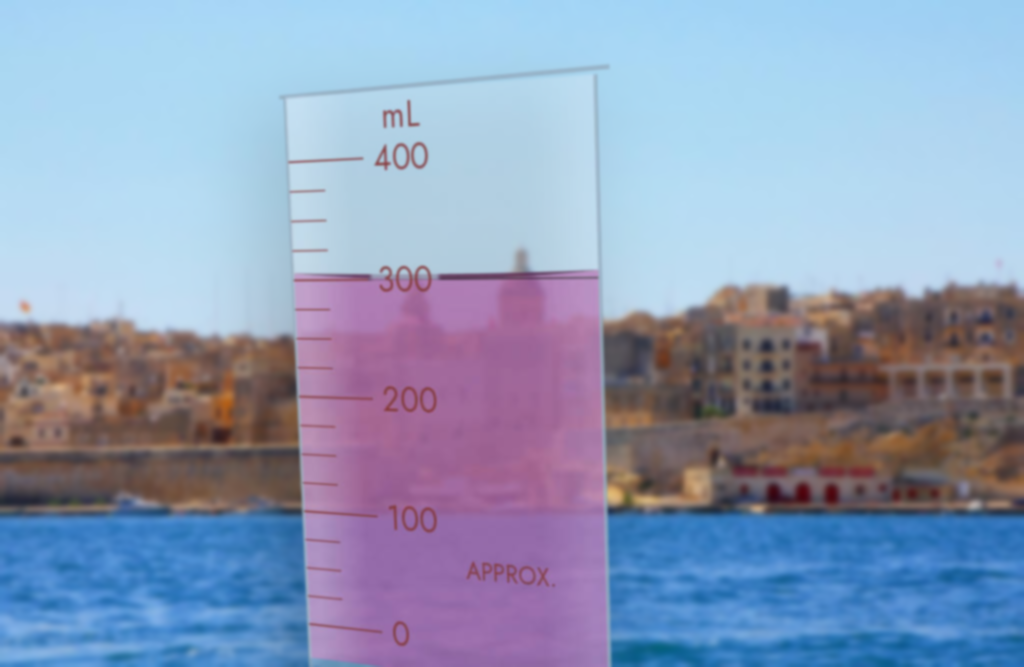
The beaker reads 300 mL
